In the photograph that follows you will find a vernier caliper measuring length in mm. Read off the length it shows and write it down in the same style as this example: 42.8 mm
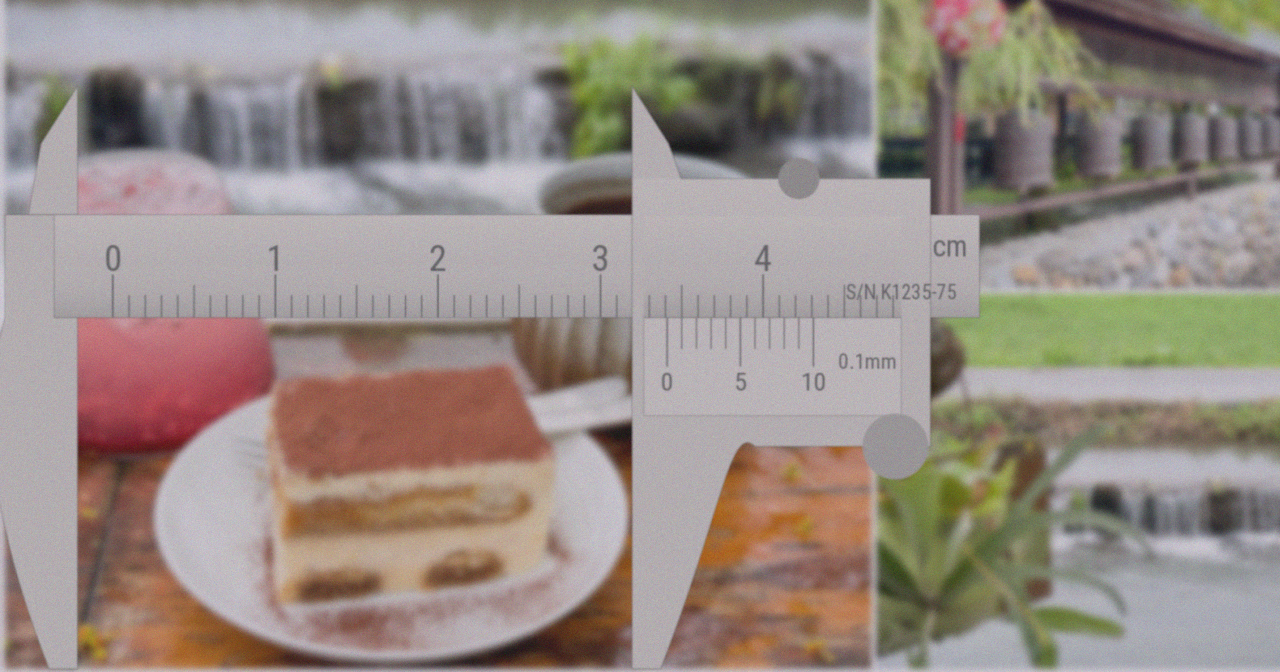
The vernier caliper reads 34.1 mm
